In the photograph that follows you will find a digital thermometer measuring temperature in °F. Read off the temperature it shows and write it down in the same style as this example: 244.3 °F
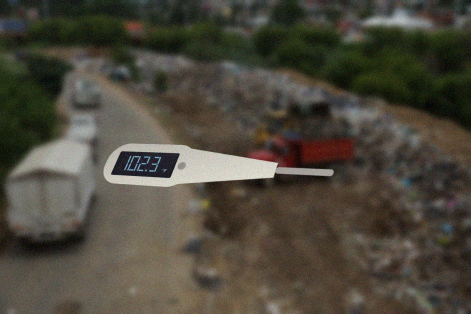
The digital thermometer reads 102.3 °F
